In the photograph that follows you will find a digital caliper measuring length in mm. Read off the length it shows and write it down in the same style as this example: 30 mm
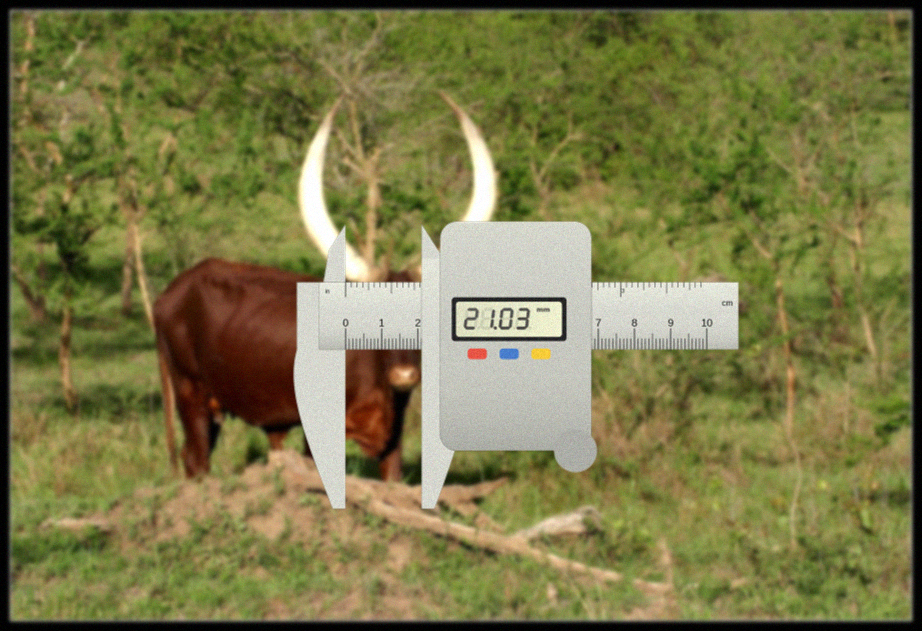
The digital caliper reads 21.03 mm
